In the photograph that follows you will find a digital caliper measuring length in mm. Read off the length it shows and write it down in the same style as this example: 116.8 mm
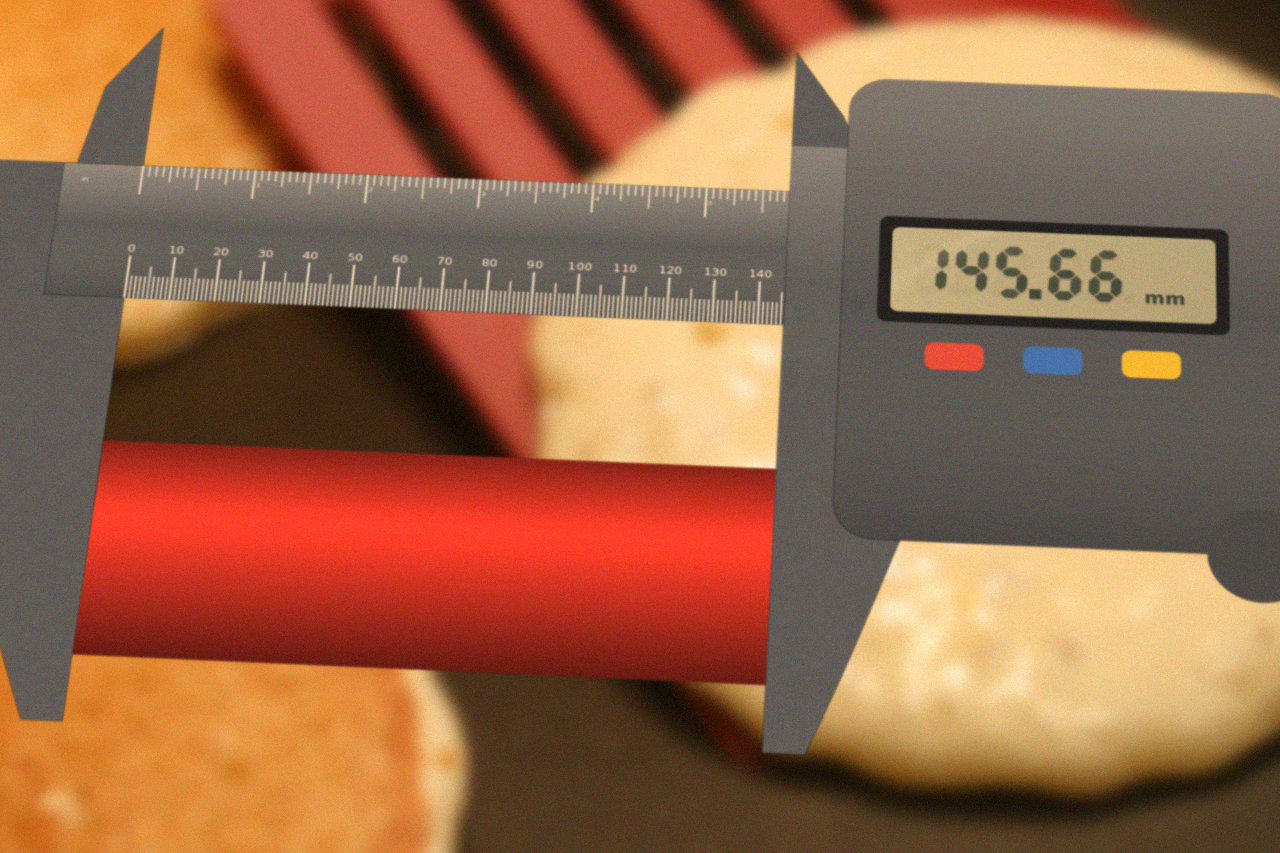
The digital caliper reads 145.66 mm
